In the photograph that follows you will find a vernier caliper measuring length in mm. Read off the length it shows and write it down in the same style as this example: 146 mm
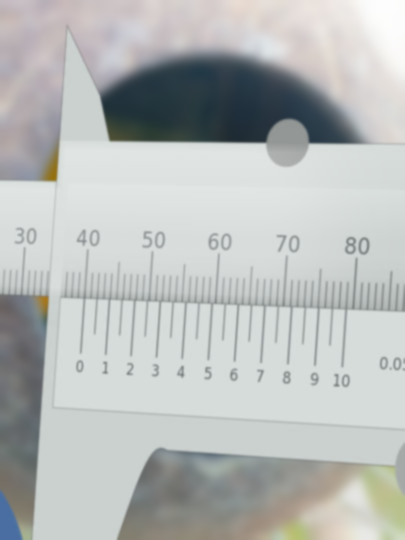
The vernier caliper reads 40.0 mm
